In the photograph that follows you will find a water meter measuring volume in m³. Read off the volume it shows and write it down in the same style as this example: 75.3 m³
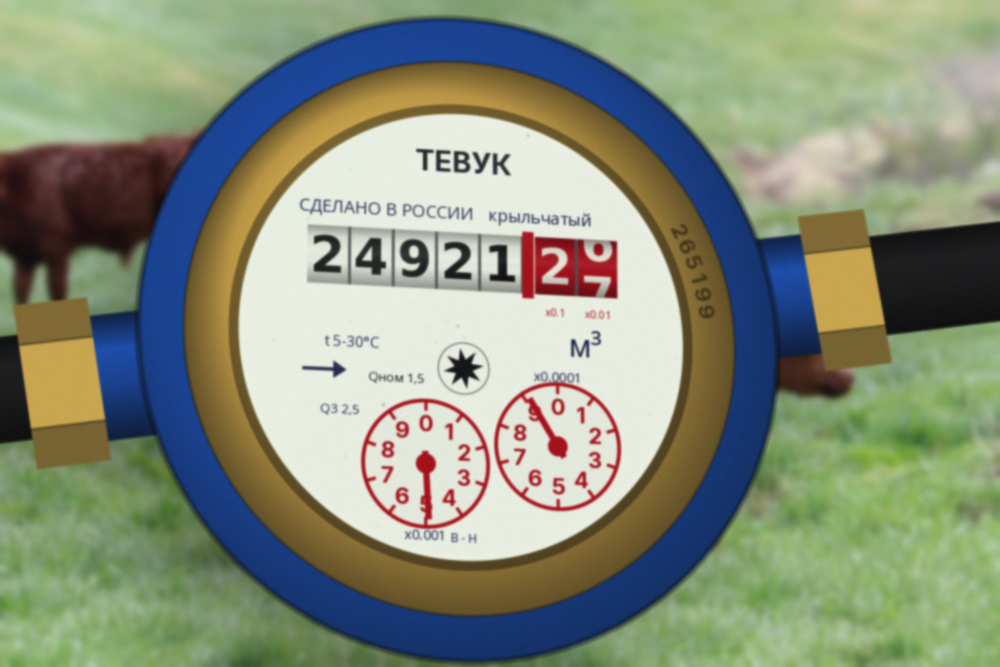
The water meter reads 24921.2649 m³
